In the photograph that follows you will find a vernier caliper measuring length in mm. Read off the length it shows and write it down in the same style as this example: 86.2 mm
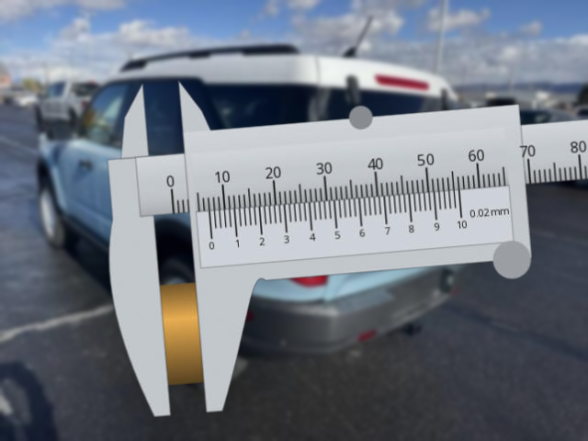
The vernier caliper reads 7.0 mm
